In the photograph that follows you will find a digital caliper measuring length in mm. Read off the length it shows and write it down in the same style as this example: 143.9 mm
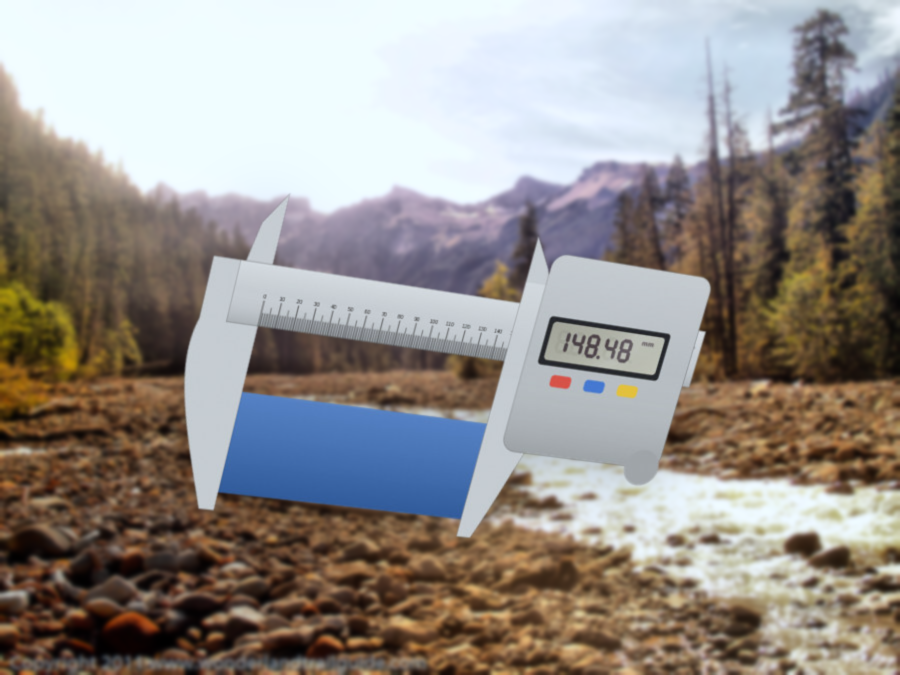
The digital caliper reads 148.48 mm
